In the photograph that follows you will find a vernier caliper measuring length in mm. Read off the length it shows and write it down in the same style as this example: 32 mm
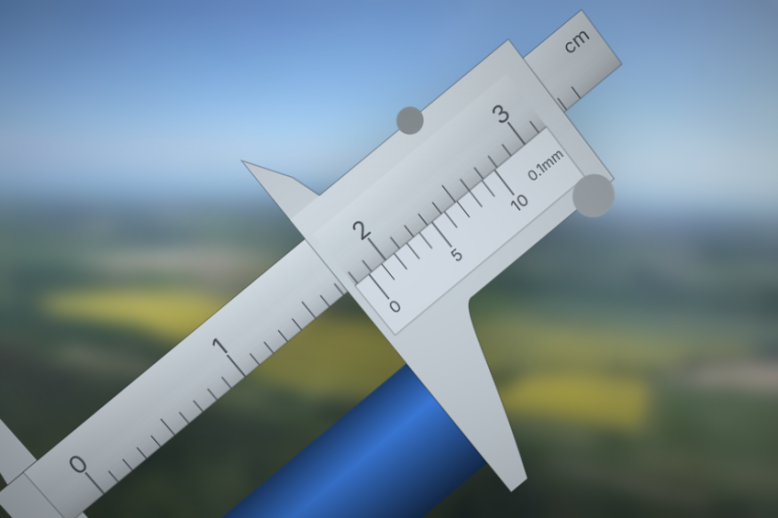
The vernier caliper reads 18.8 mm
